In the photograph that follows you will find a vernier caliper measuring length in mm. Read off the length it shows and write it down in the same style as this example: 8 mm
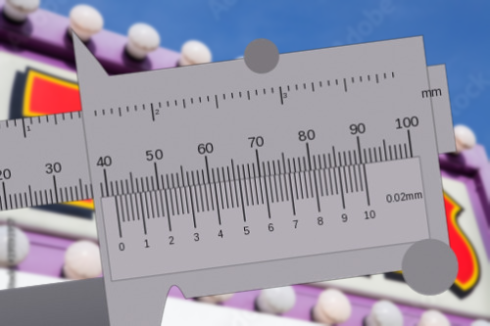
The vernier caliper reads 41.5 mm
